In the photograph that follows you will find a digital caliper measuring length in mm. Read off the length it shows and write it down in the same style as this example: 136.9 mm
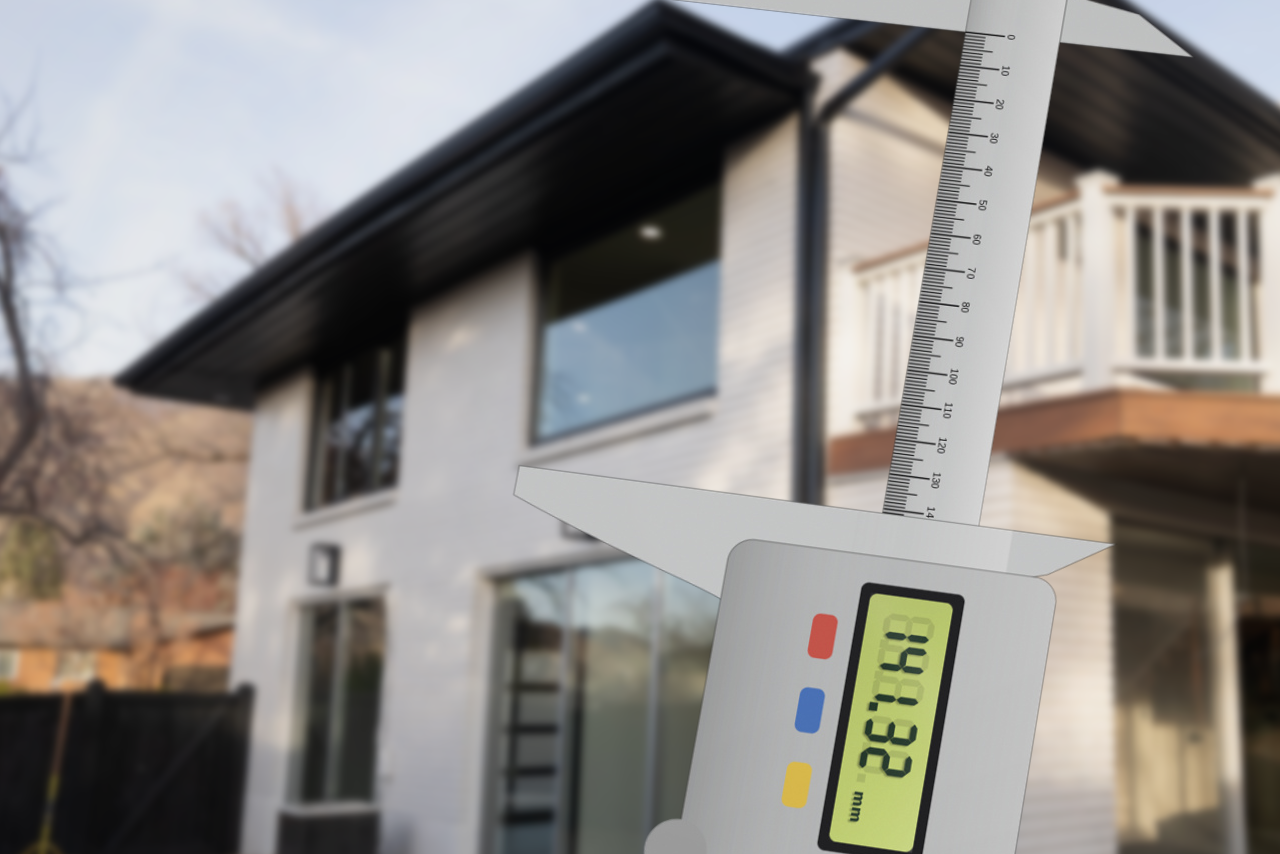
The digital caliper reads 141.32 mm
